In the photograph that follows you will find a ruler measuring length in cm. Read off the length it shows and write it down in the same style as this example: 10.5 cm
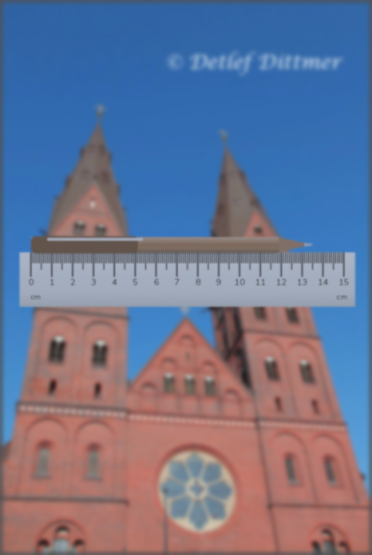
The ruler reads 13.5 cm
